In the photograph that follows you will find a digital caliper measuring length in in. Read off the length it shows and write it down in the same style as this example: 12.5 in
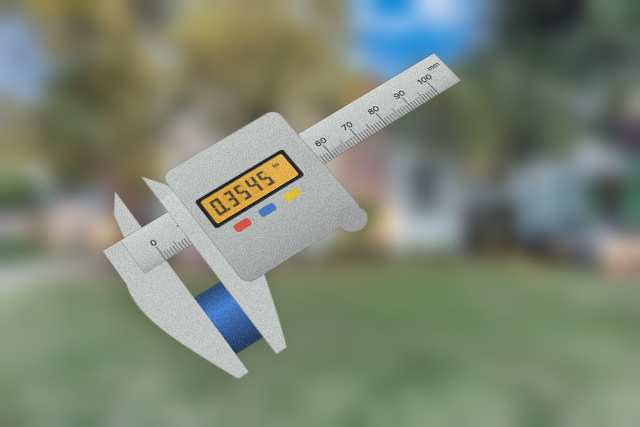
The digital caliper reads 0.3545 in
